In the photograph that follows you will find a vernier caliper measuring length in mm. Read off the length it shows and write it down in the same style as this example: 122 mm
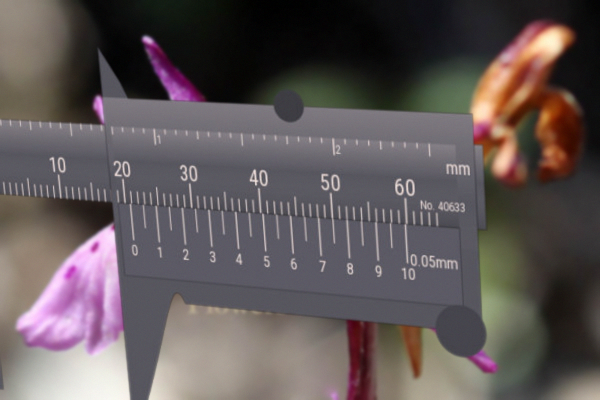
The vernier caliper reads 20.8 mm
